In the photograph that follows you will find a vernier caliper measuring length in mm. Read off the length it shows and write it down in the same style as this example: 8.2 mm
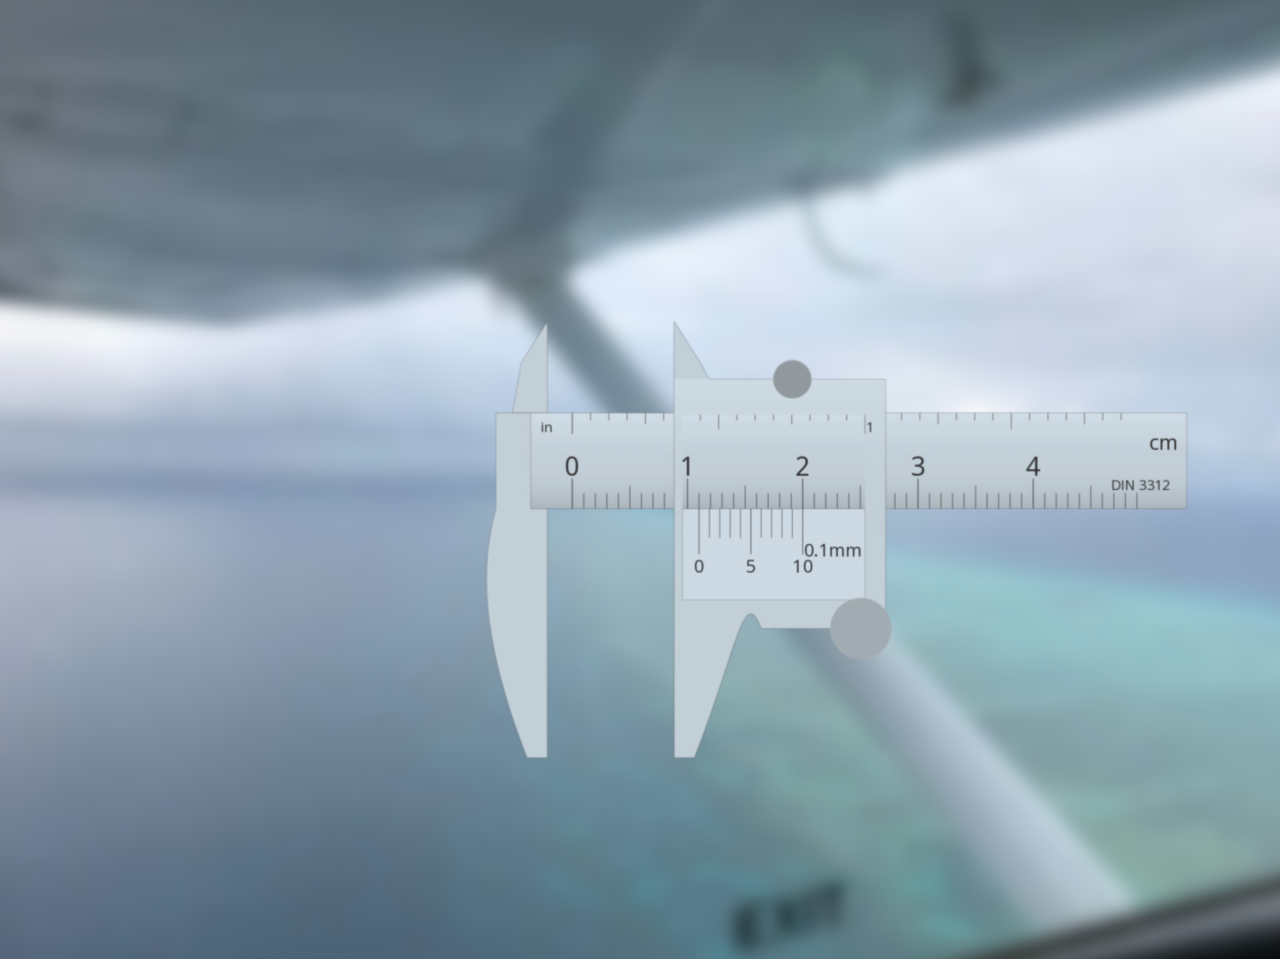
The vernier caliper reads 11.0 mm
